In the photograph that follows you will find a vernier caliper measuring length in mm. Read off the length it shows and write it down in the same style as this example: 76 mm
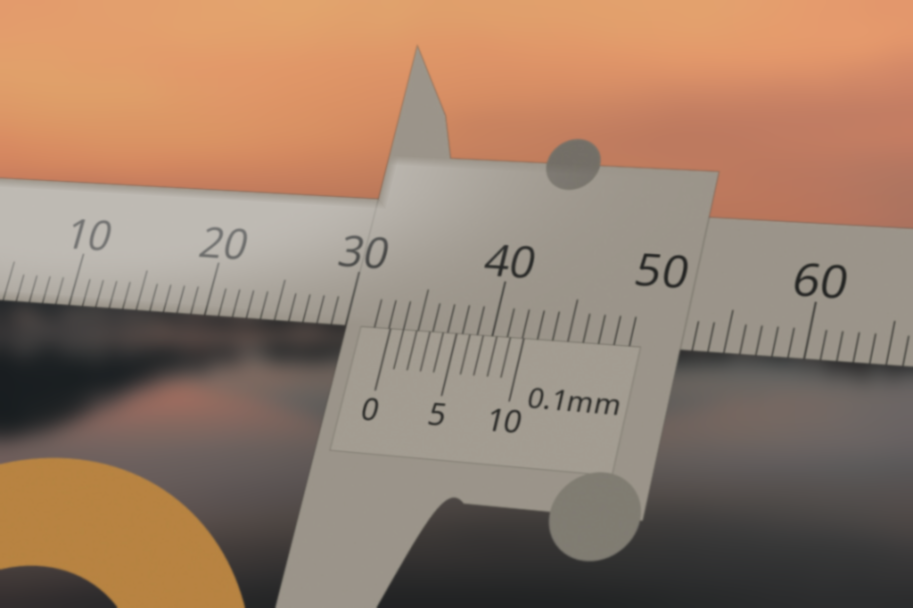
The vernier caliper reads 33.1 mm
